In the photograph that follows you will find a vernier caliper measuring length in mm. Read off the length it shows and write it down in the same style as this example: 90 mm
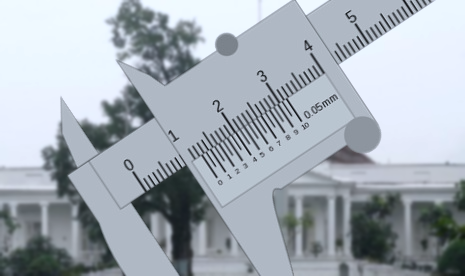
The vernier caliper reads 12.5 mm
